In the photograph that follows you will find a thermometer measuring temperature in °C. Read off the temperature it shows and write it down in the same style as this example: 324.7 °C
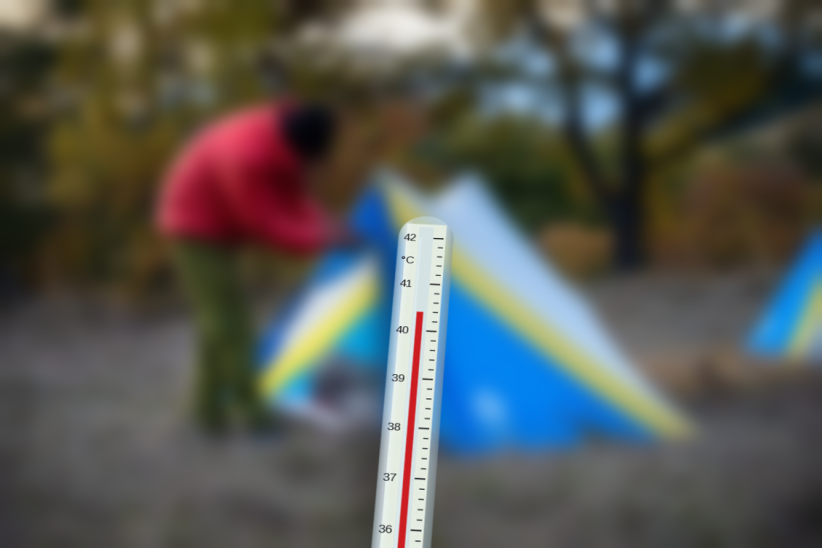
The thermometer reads 40.4 °C
